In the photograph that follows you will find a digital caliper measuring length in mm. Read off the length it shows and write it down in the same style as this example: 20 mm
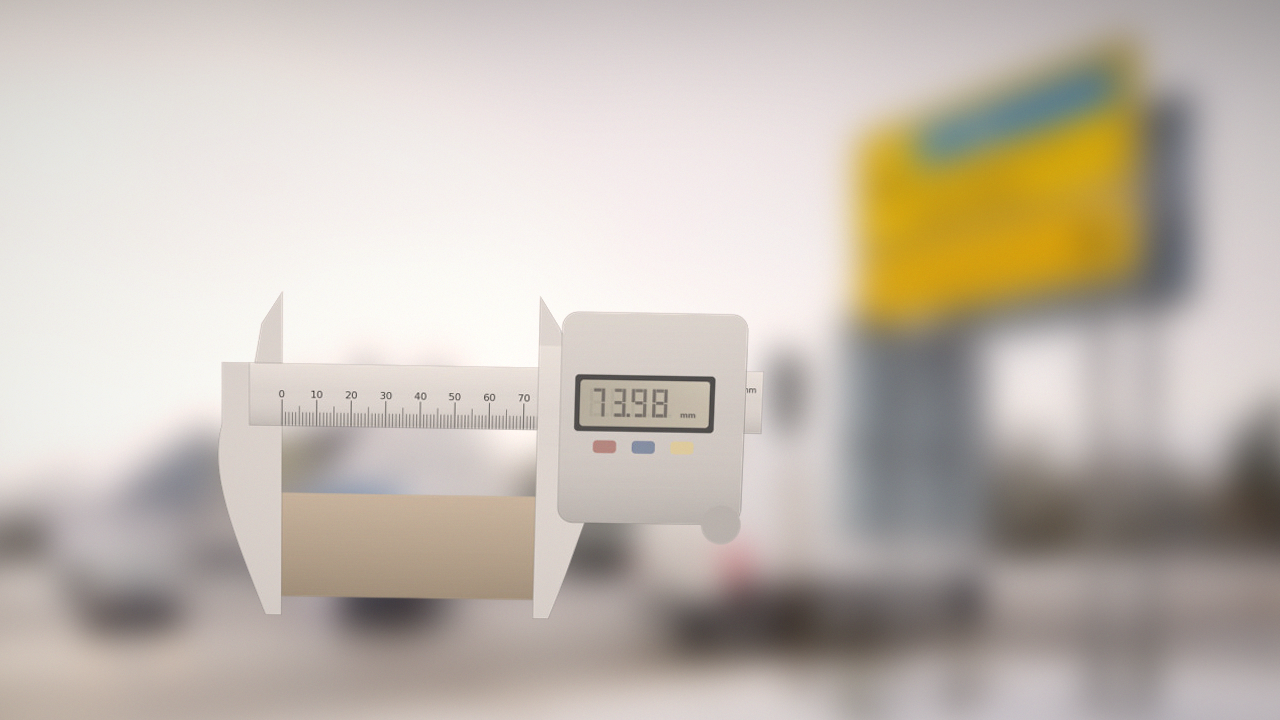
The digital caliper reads 73.98 mm
